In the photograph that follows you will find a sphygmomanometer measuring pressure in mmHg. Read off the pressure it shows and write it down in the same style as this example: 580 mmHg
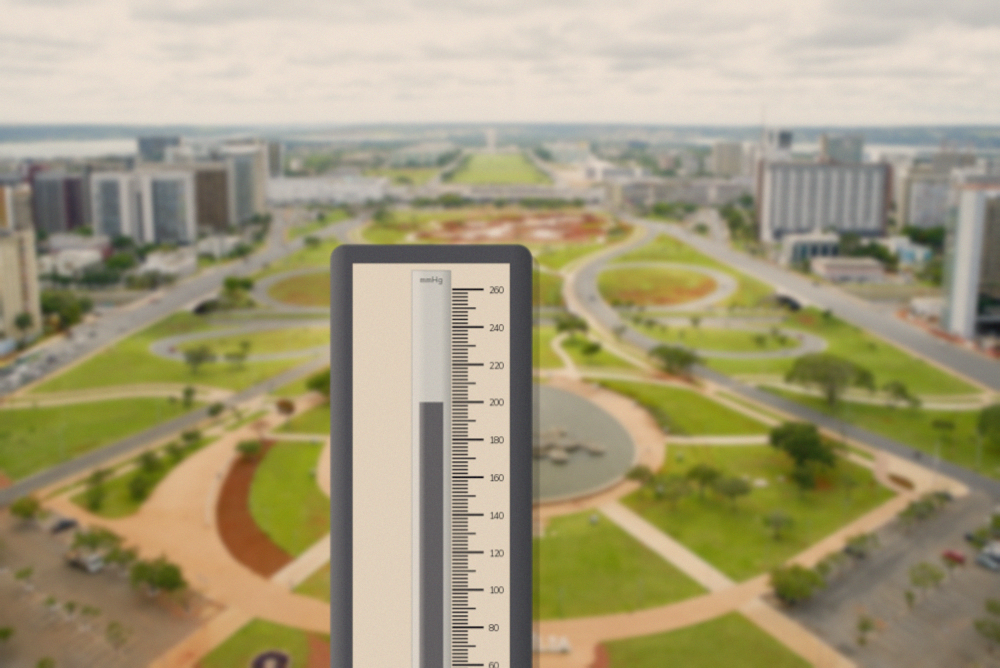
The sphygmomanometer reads 200 mmHg
